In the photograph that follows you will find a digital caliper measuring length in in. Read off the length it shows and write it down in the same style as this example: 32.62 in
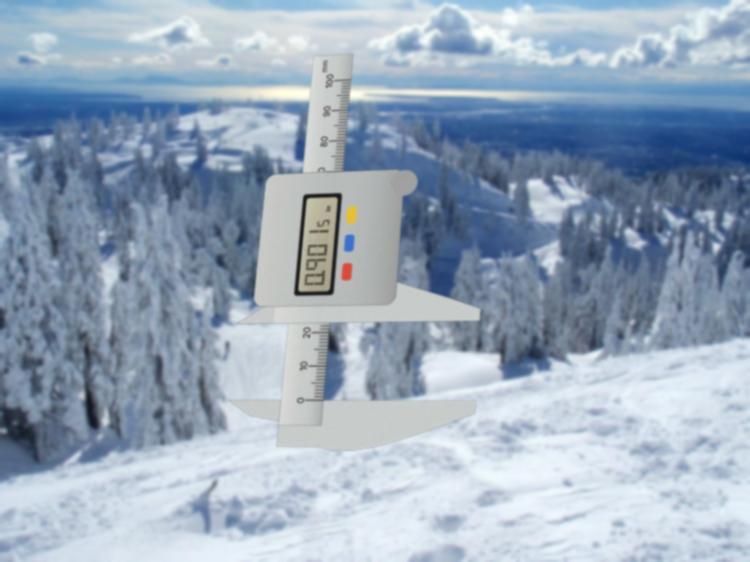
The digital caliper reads 0.9015 in
